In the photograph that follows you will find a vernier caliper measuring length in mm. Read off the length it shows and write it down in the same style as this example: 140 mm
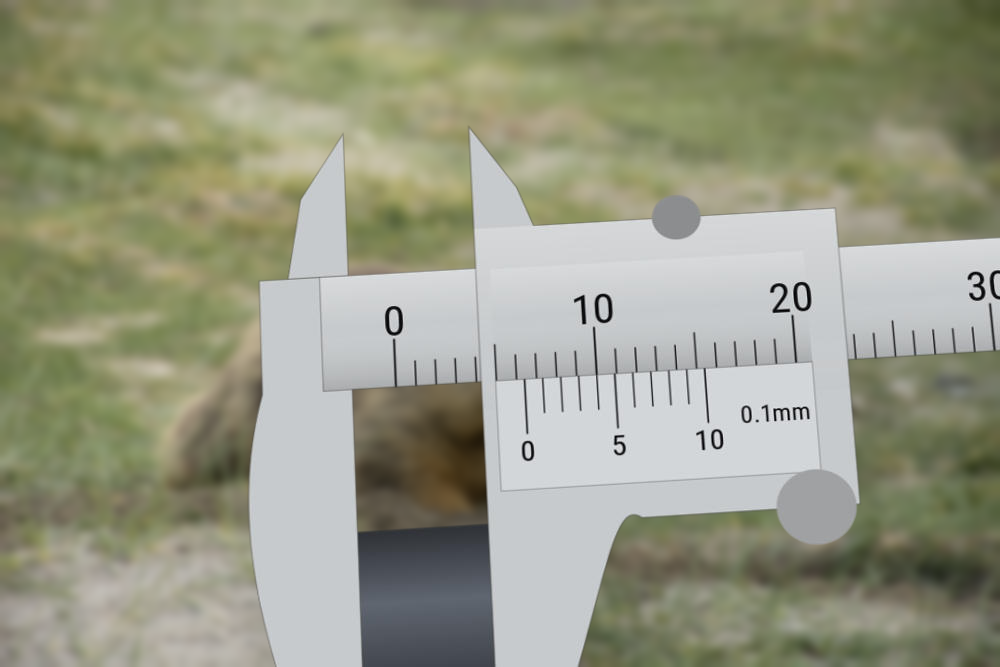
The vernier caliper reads 6.4 mm
